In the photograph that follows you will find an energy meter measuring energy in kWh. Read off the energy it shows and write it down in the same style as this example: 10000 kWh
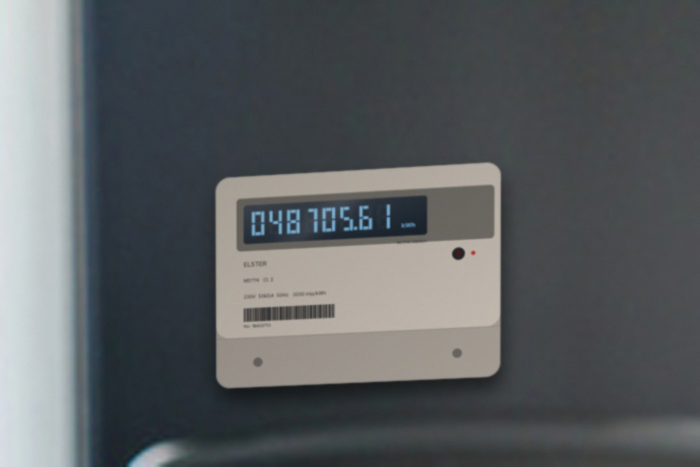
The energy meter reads 48705.61 kWh
